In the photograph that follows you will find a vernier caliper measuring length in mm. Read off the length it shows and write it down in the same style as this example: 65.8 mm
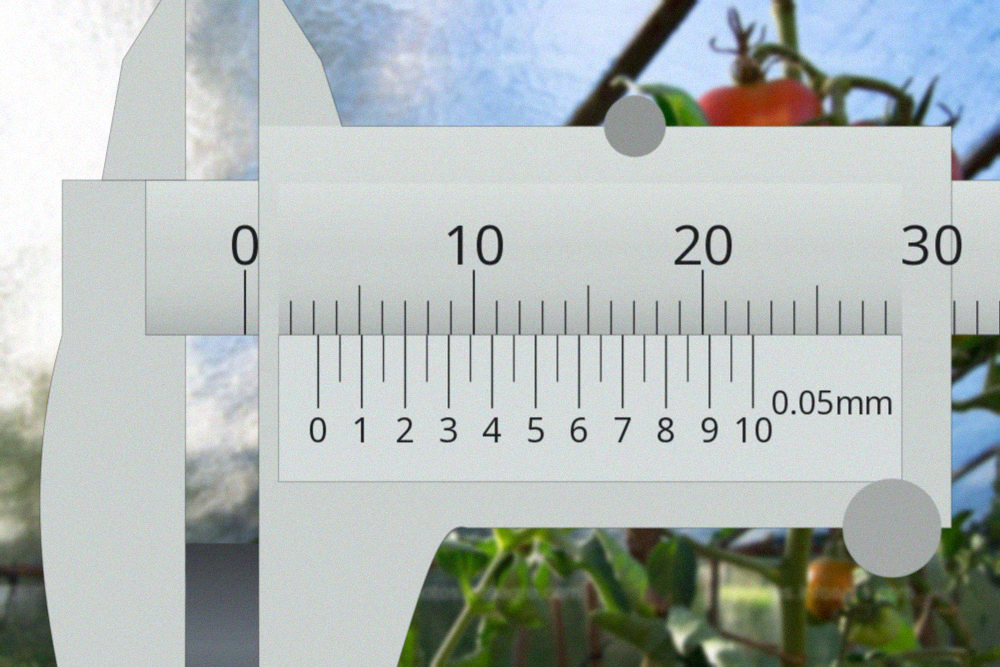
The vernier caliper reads 3.2 mm
